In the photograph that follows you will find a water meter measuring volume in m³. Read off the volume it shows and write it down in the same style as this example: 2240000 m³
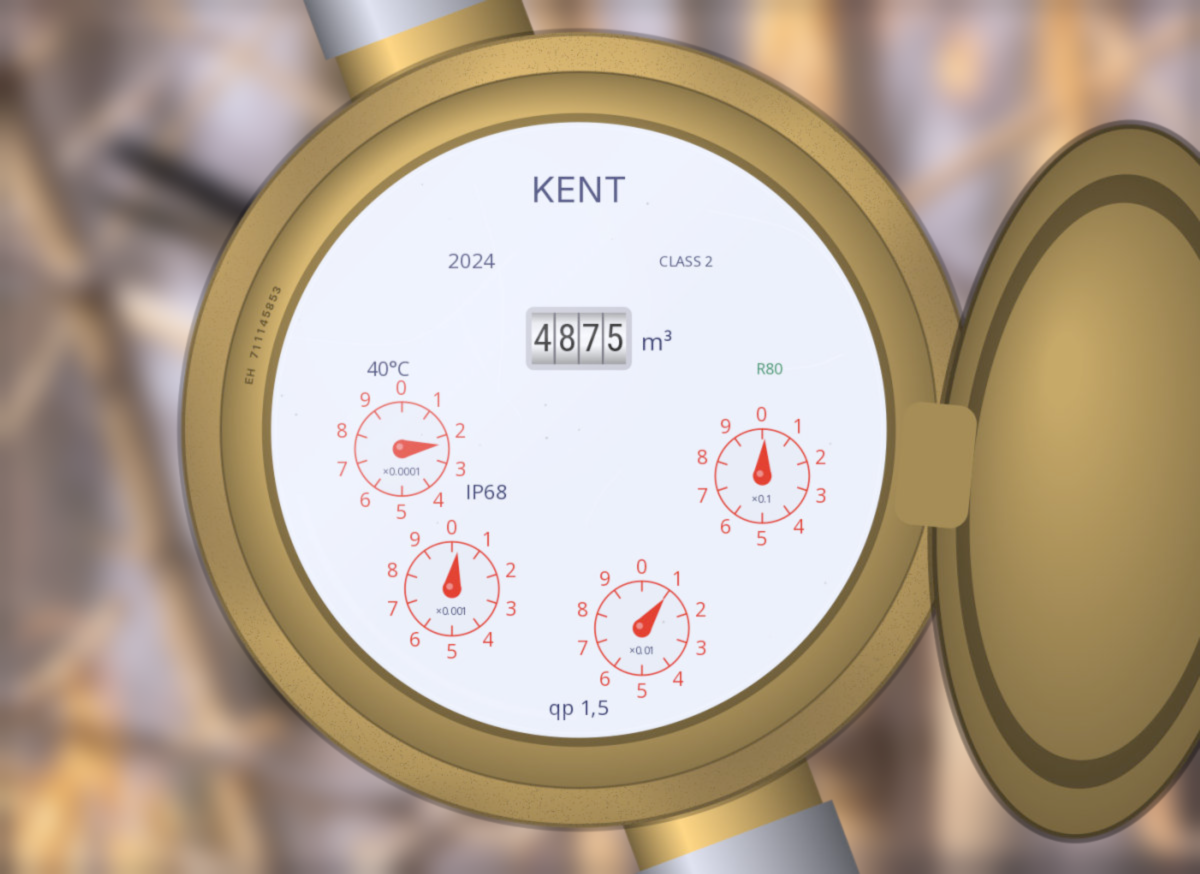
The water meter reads 4875.0102 m³
